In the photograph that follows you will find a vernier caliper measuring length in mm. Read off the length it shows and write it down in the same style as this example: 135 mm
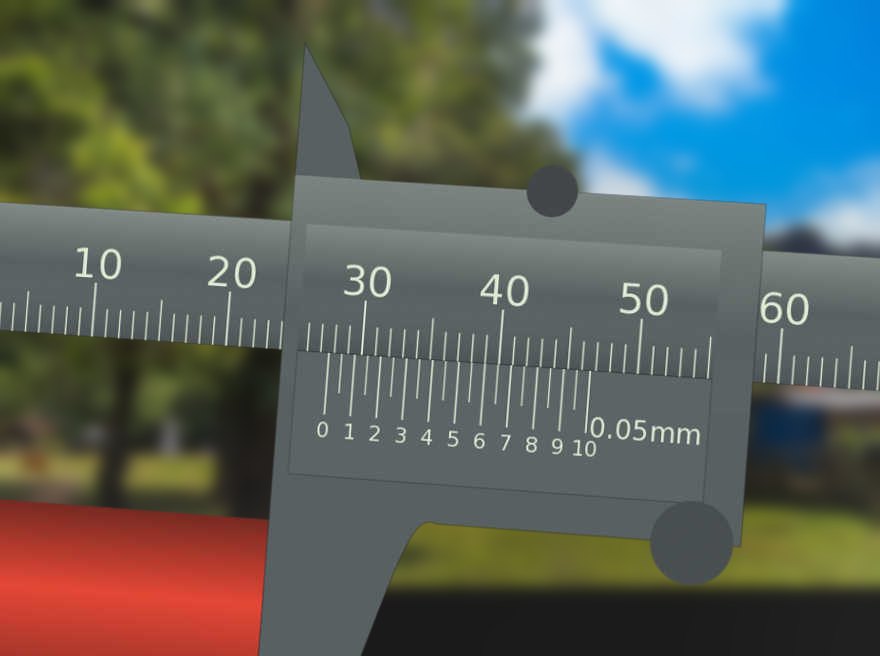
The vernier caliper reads 27.6 mm
